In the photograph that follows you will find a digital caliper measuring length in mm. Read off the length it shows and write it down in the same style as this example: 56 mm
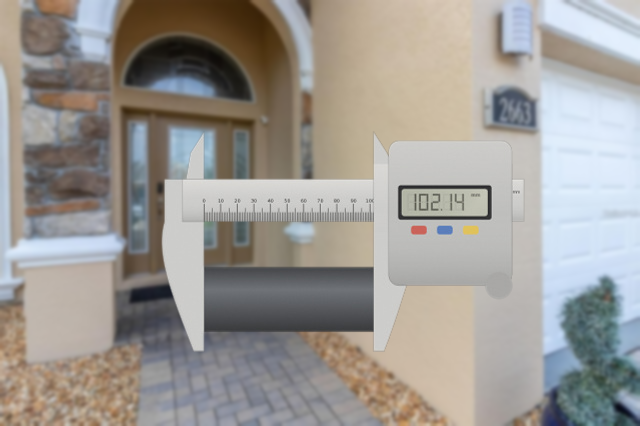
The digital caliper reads 102.14 mm
